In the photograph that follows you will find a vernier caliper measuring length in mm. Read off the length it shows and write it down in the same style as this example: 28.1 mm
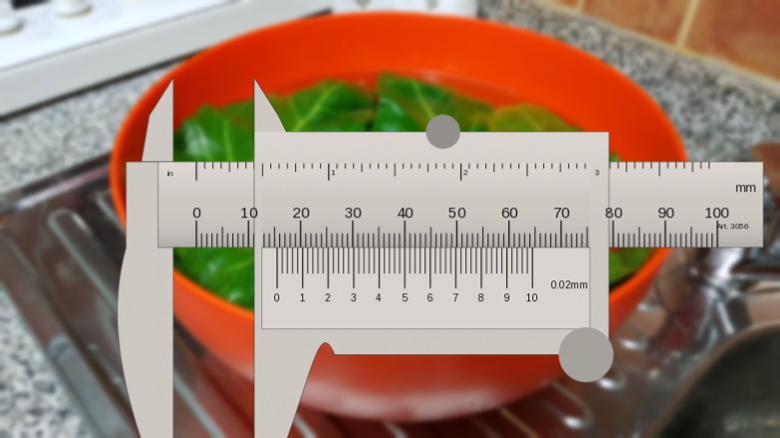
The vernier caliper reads 15.5 mm
